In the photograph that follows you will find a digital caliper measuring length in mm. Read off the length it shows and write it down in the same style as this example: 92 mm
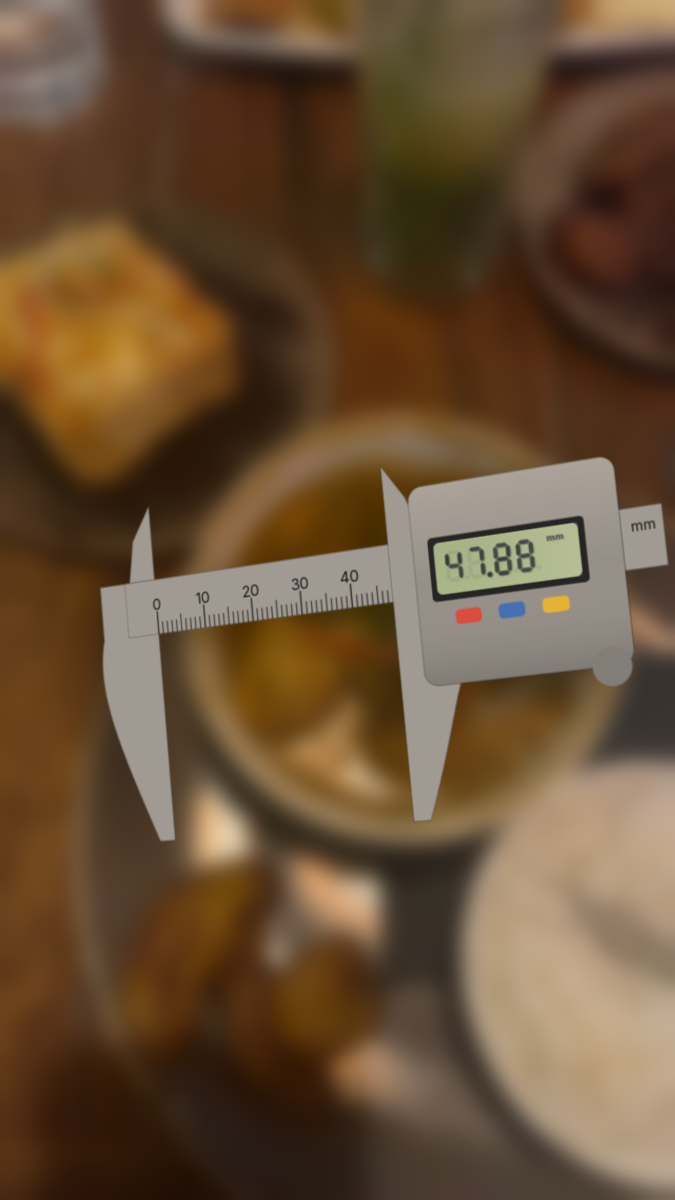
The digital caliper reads 47.88 mm
